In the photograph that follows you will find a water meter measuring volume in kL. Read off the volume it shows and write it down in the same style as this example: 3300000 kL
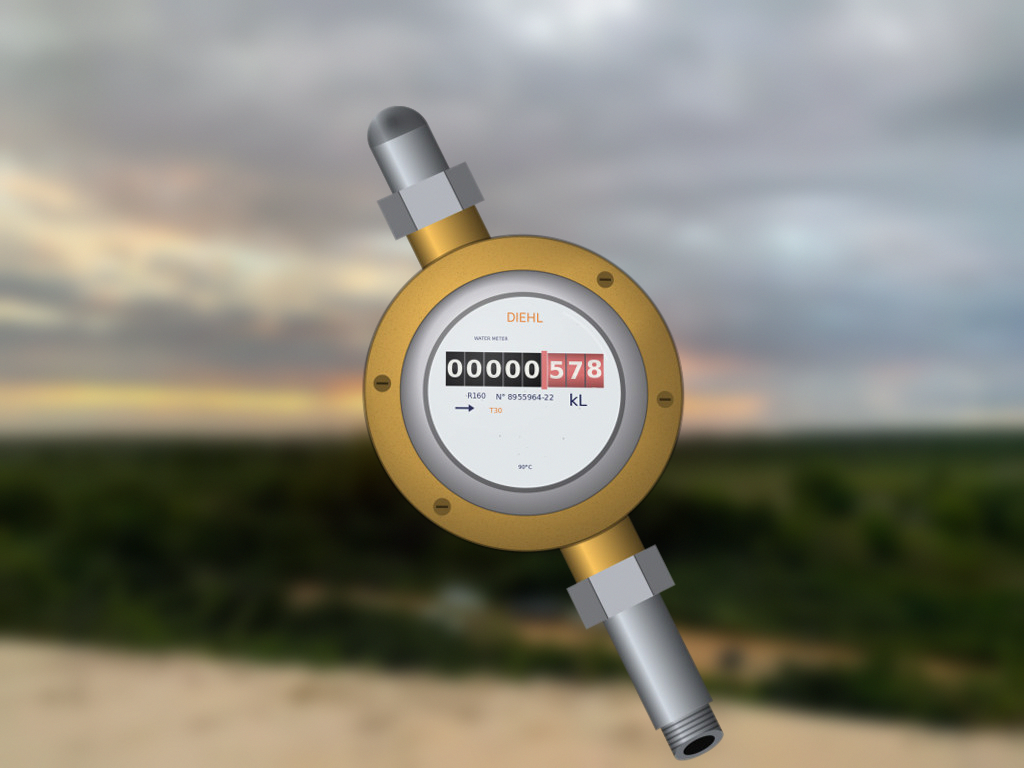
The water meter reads 0.578 kL
